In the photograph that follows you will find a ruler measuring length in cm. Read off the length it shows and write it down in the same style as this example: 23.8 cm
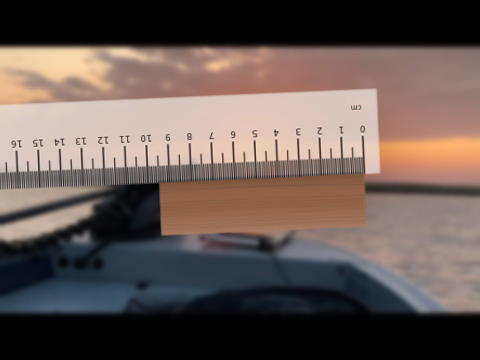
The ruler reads 9.5 cm
